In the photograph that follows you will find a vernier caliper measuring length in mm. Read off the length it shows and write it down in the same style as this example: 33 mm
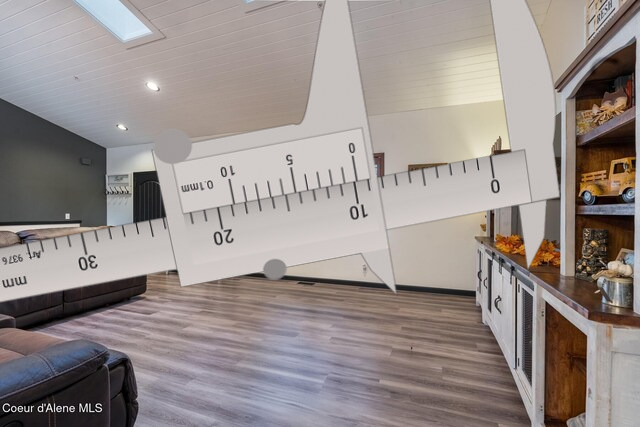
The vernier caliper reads 9.8 mm
